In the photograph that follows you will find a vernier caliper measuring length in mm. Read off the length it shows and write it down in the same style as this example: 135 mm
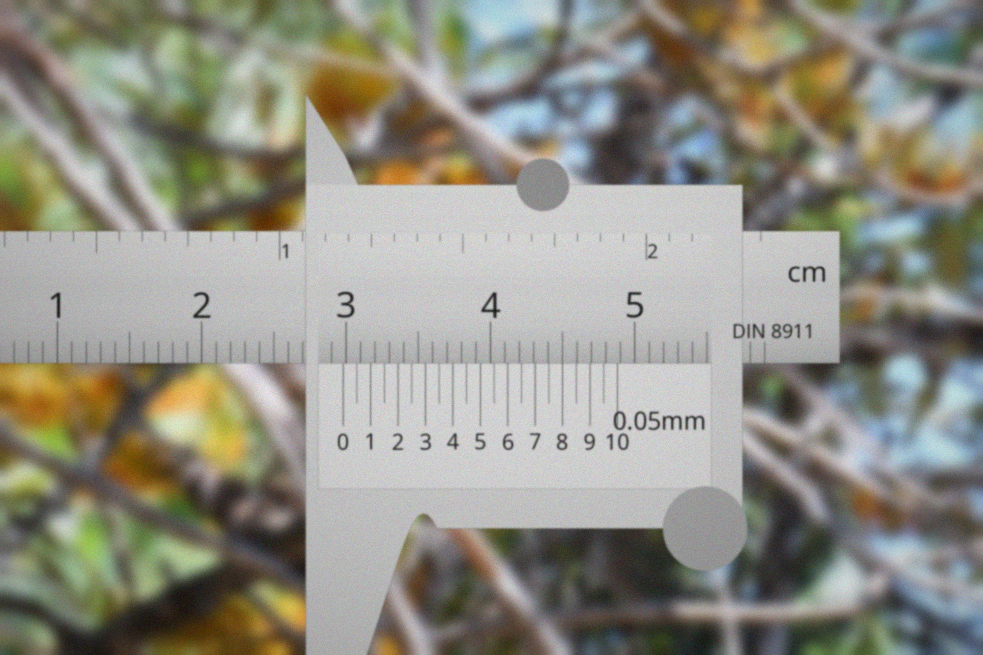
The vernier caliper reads 29.8 mm
